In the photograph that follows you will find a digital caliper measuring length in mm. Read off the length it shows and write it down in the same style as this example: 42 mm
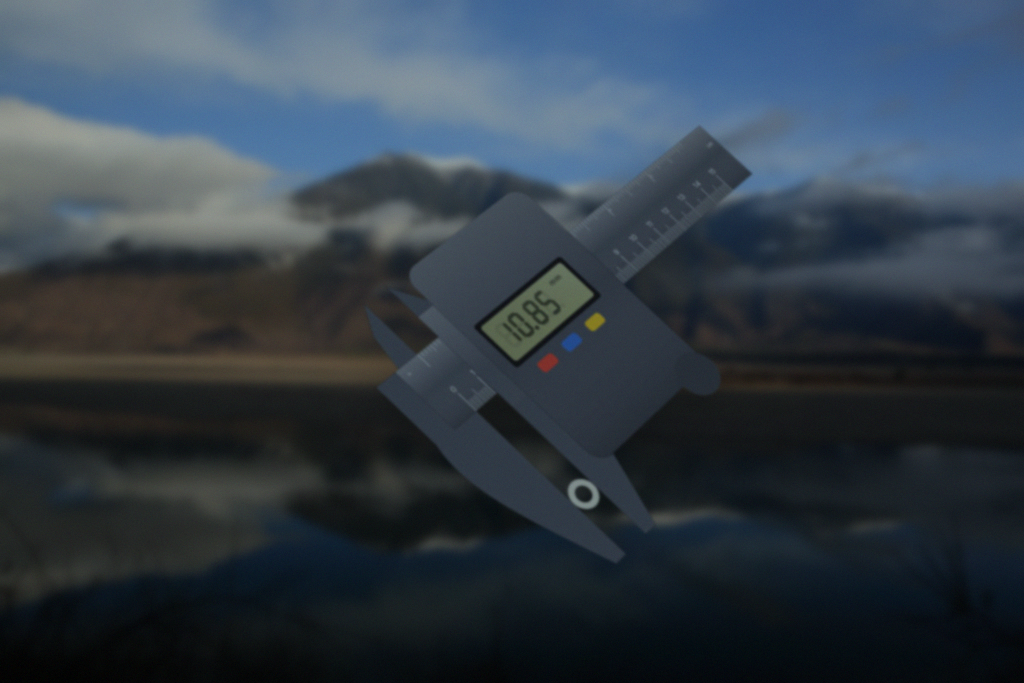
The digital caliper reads 10.85 mm
